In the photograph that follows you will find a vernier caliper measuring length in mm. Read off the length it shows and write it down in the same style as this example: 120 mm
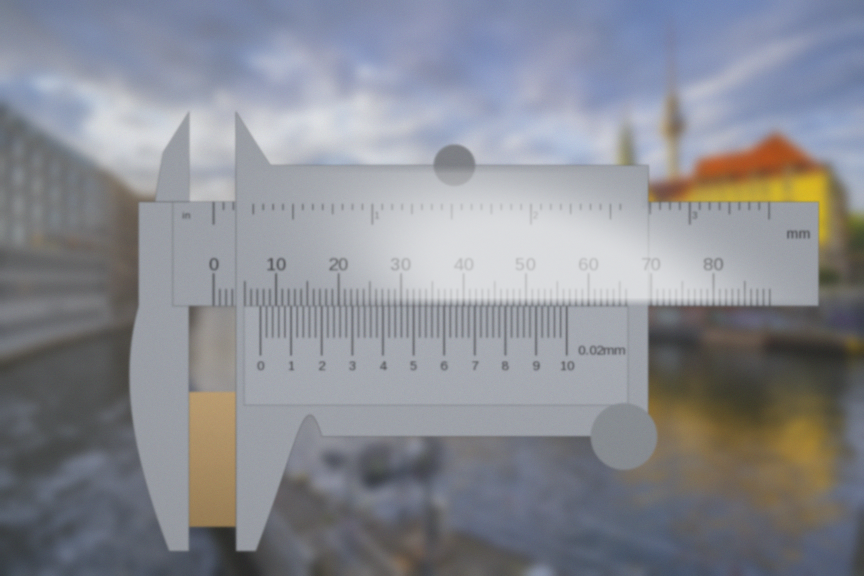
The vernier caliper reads 7.5 mm
